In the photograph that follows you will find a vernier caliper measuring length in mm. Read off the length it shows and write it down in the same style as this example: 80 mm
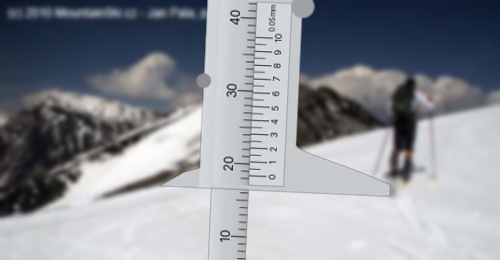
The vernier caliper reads 18.4 mm
